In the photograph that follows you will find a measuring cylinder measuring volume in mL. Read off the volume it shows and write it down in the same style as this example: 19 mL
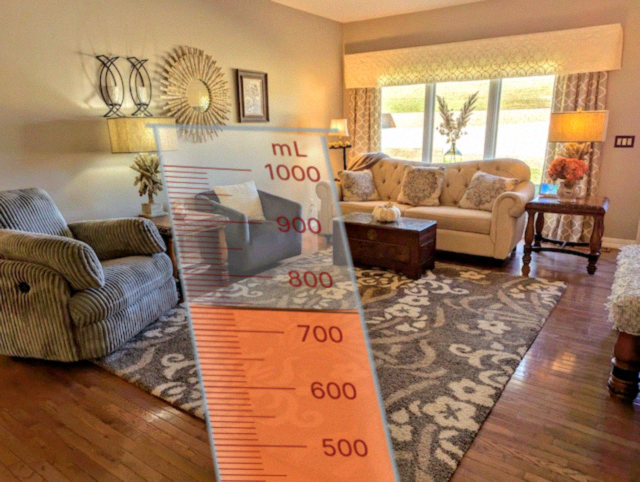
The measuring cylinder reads 740 mL
